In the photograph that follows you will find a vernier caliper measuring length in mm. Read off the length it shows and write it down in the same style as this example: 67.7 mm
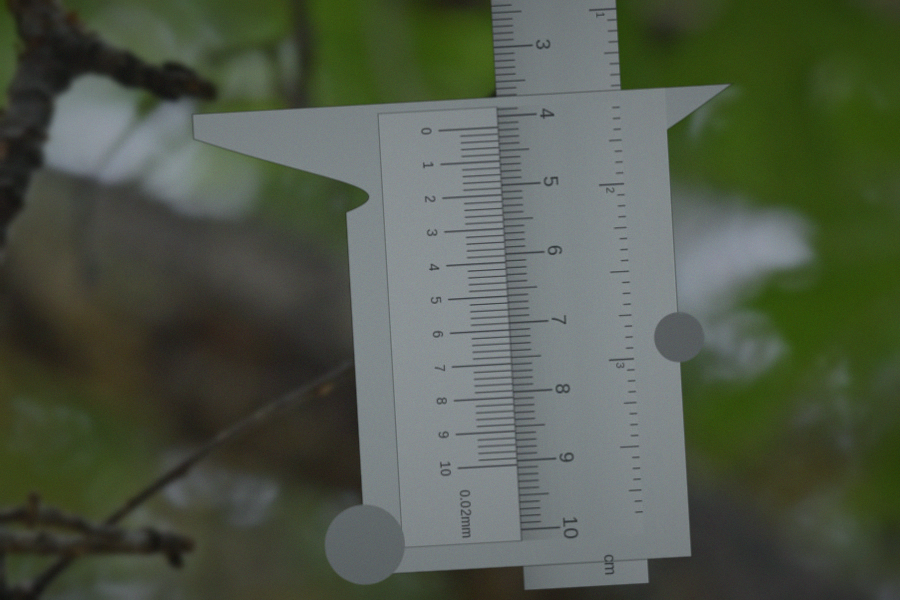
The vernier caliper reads 41.6 mm
